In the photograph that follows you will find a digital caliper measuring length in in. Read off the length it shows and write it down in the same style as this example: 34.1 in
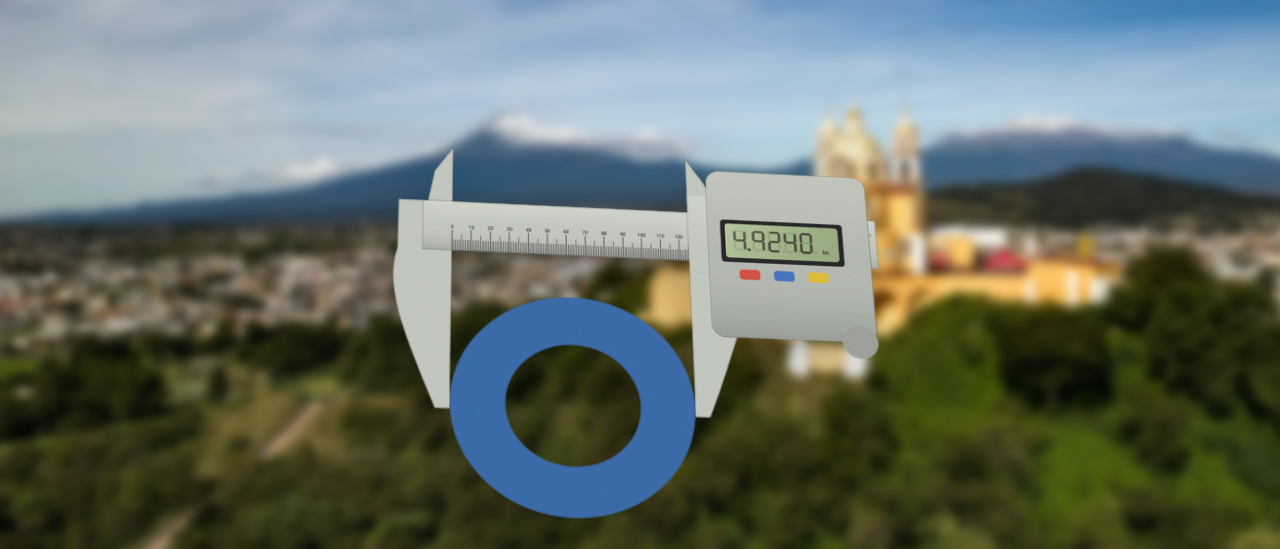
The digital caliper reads 4.9240 in
